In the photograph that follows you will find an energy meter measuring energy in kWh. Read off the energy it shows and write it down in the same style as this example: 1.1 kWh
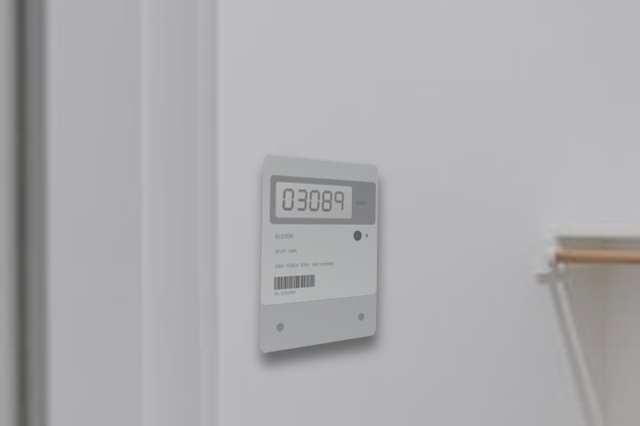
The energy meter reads 3089 kWh
